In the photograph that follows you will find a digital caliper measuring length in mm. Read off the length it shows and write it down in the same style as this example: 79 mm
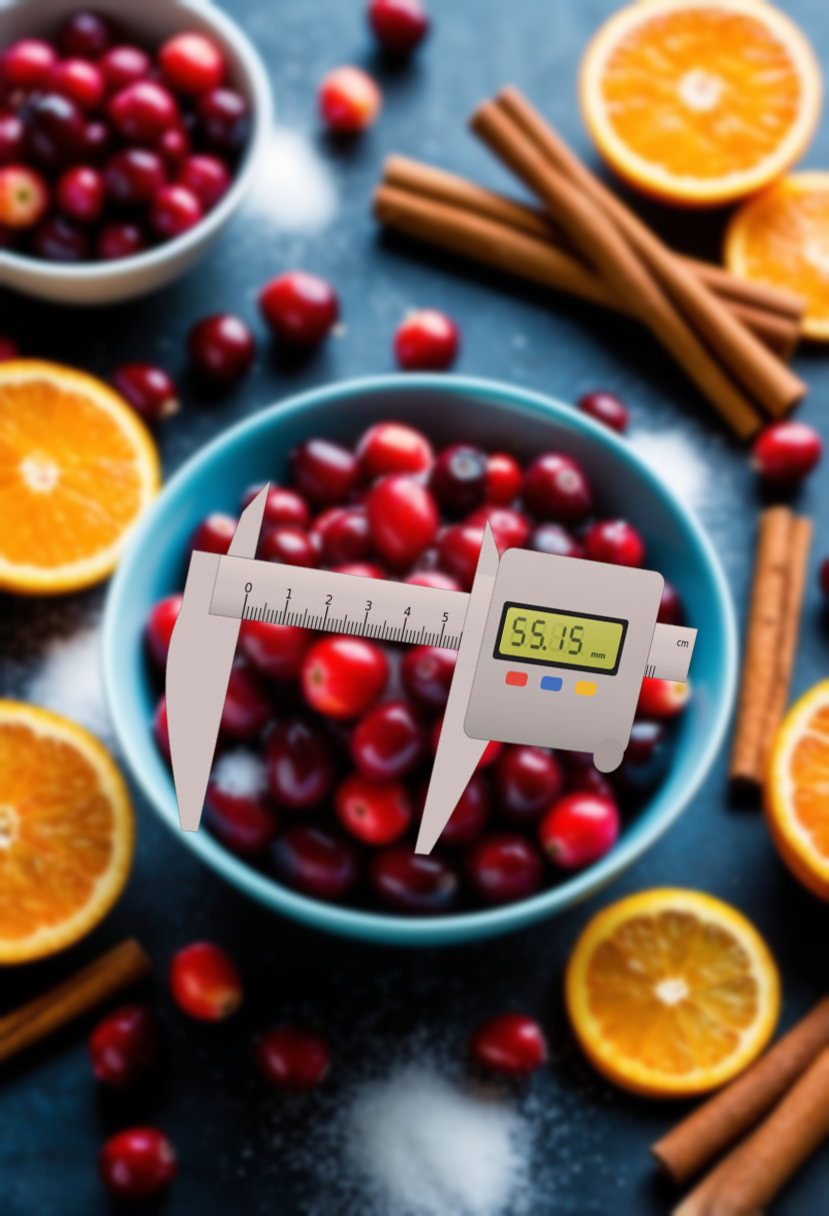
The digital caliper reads 55.15 mm
